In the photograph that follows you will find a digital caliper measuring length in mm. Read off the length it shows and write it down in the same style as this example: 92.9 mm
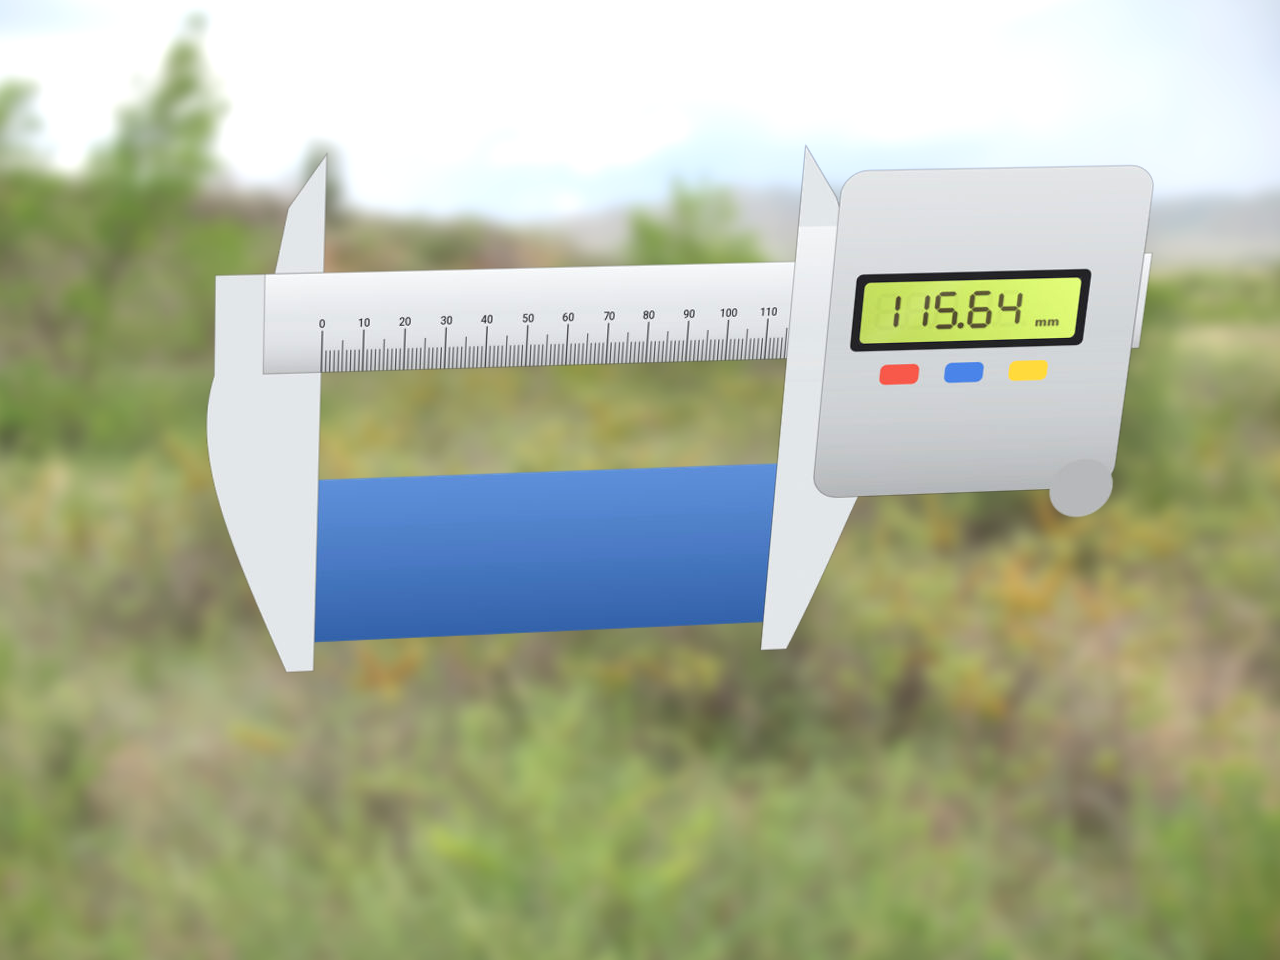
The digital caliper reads 115.64 mm
